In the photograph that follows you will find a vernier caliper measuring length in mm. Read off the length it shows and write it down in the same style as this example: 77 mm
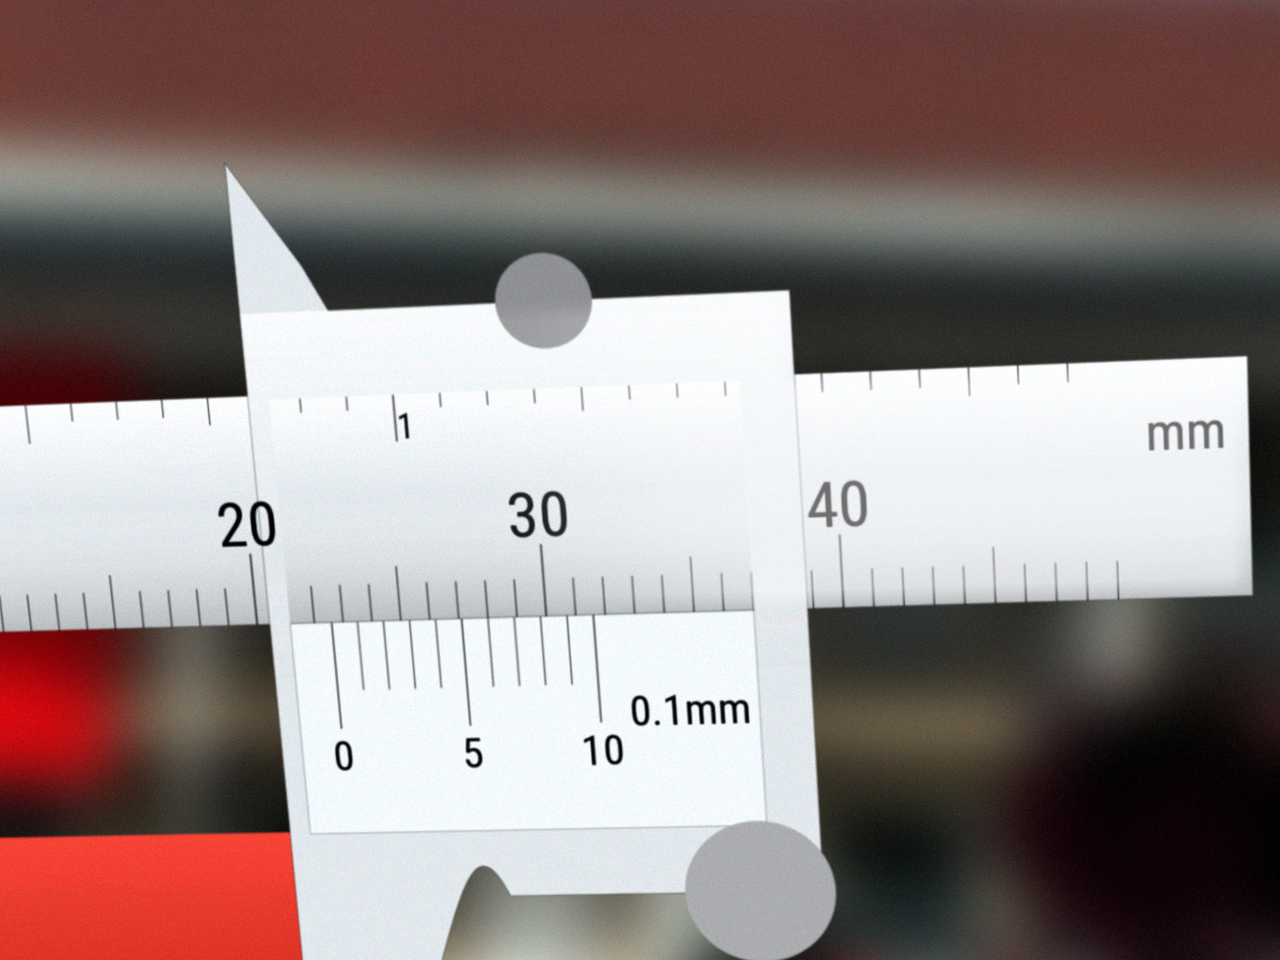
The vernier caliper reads 22.6 mm
